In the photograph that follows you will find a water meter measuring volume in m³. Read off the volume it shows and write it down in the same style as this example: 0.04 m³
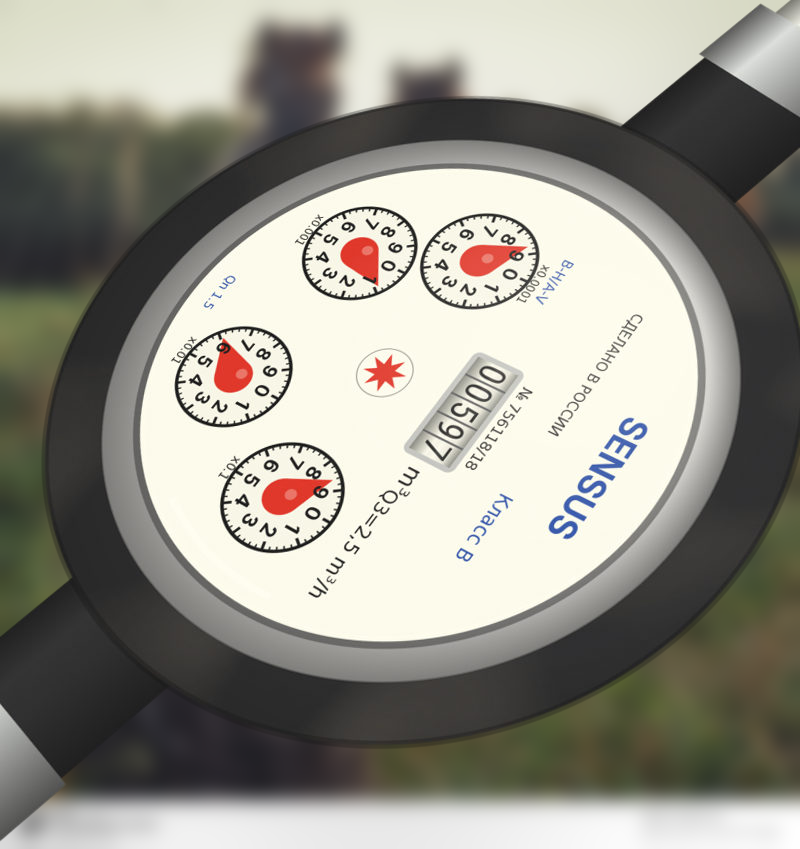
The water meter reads 597.8608 m³
